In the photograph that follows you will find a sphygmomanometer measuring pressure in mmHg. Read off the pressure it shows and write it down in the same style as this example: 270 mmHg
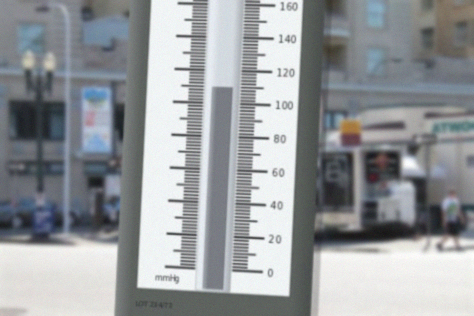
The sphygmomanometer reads 110 mmHg
